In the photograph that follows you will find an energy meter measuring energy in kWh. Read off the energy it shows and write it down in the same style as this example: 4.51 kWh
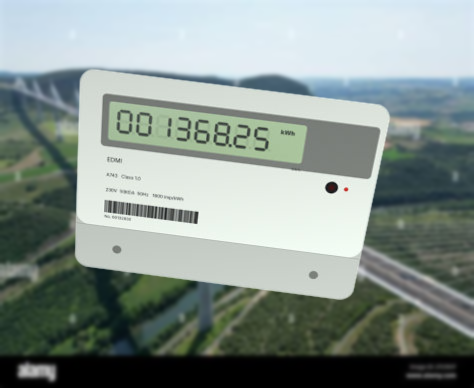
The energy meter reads 1368.25 kWh
